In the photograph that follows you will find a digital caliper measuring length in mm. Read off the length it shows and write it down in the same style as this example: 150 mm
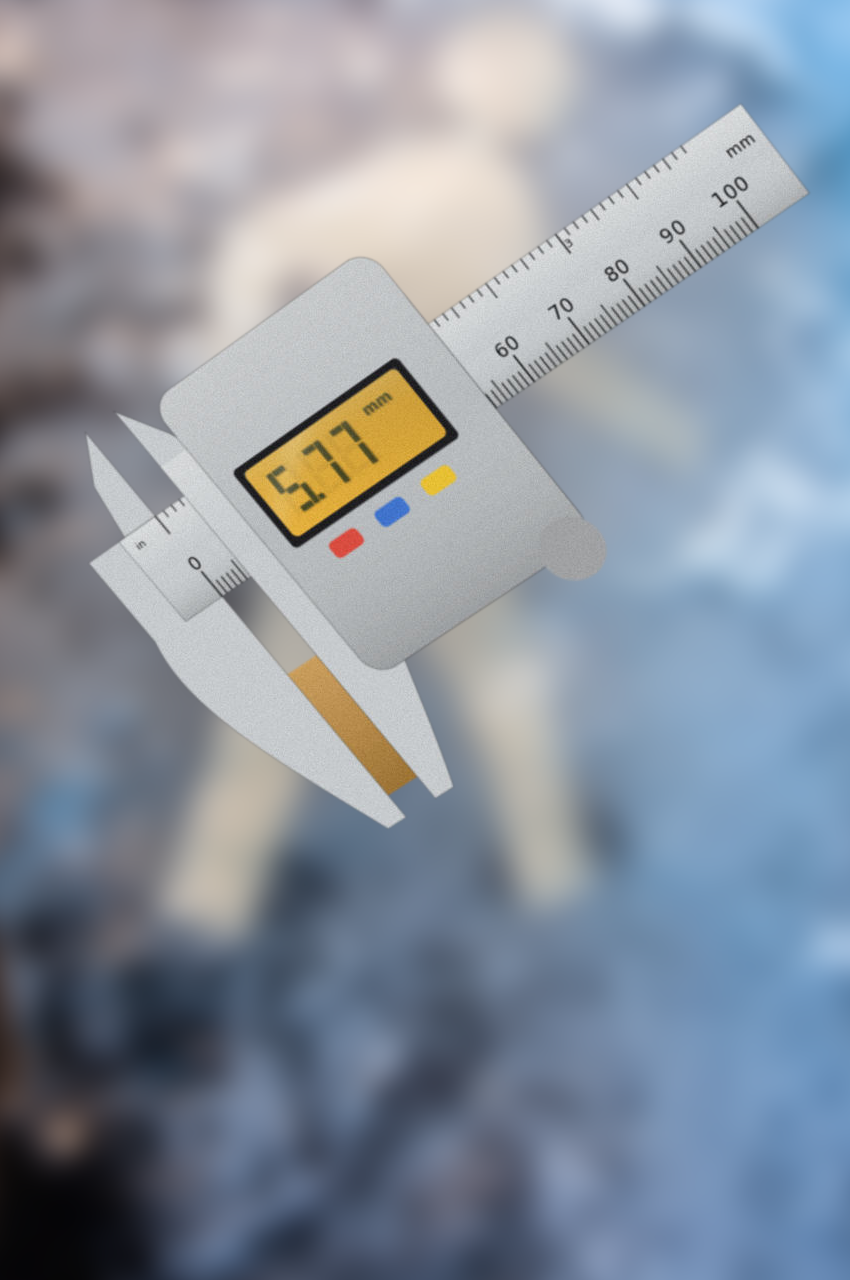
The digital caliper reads 5.77 mm
